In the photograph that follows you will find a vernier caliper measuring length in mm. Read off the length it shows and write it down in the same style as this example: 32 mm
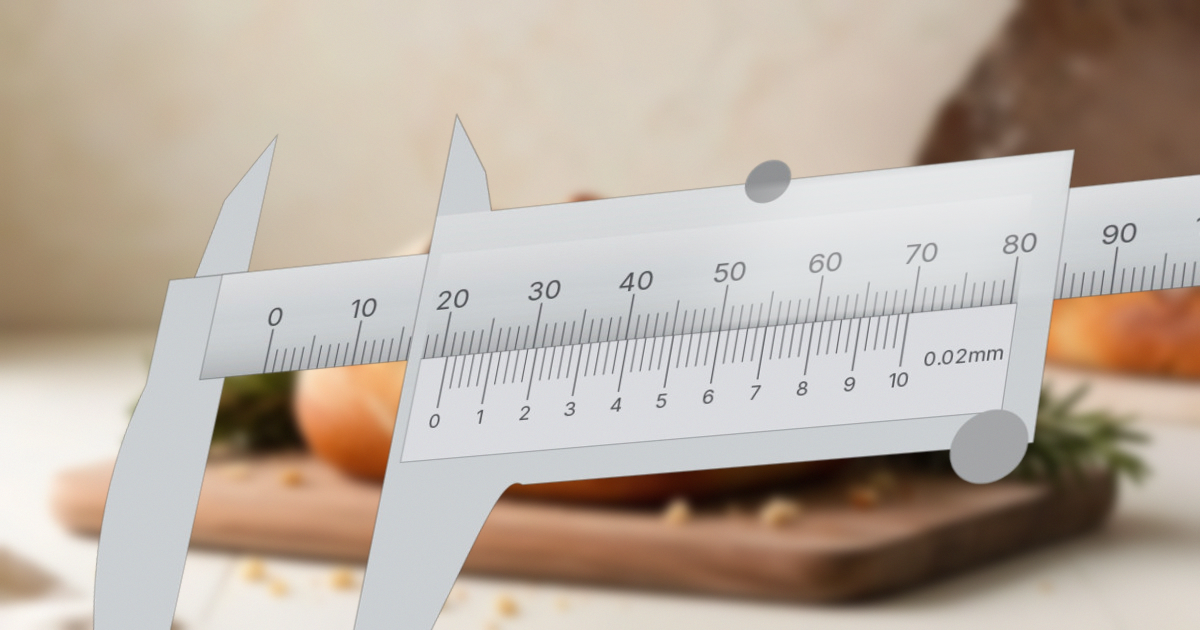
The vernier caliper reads 20.6 mm
